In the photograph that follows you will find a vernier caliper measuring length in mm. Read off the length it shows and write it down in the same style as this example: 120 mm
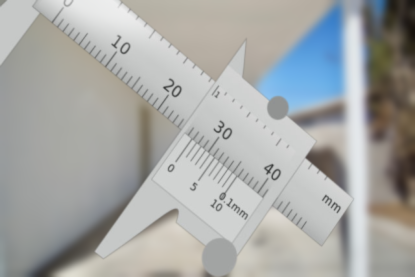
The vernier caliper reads 26.8 mm
